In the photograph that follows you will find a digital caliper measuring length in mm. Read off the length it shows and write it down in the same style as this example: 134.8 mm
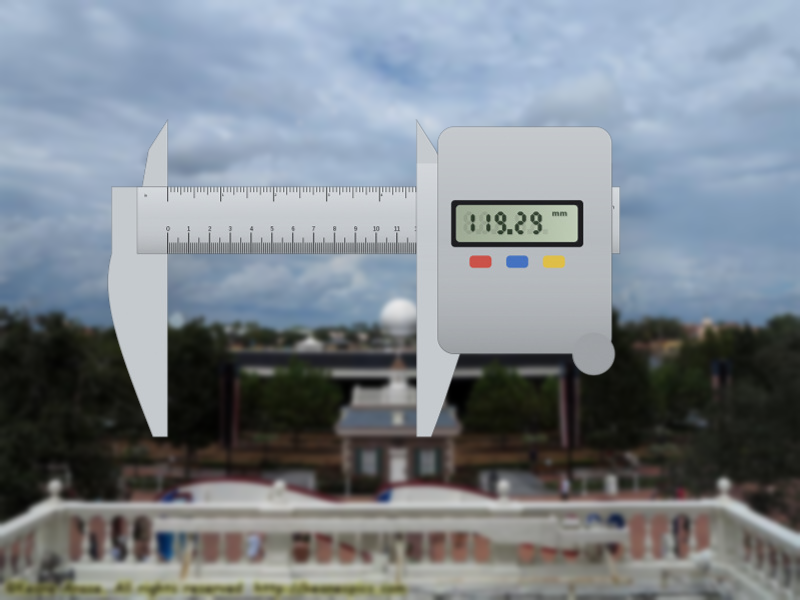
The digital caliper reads 119.29 mm
